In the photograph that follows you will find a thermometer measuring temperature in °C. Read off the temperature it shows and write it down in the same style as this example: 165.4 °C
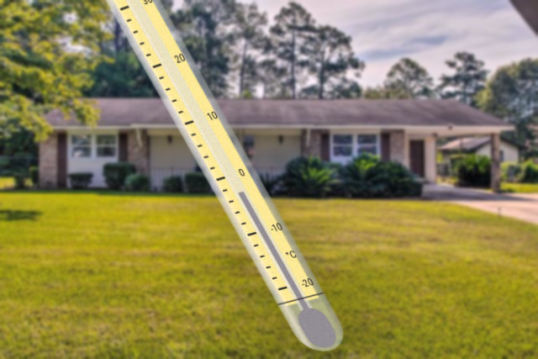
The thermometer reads -3 °C
